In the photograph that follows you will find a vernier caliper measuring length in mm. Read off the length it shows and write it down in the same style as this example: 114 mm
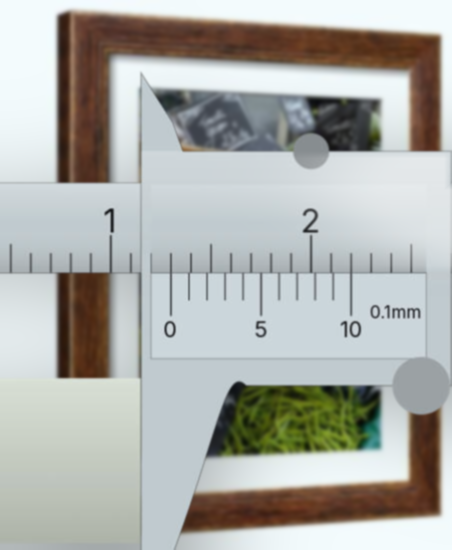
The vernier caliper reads 13.0 mm
